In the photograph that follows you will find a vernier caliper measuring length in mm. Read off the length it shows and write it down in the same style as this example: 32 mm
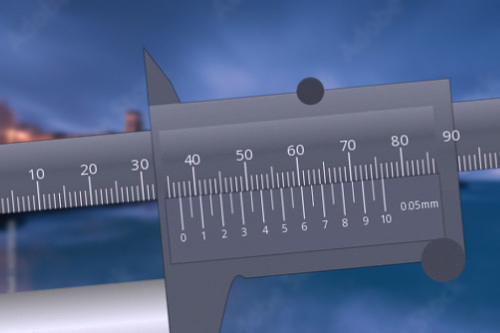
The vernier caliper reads 37.0 mm
